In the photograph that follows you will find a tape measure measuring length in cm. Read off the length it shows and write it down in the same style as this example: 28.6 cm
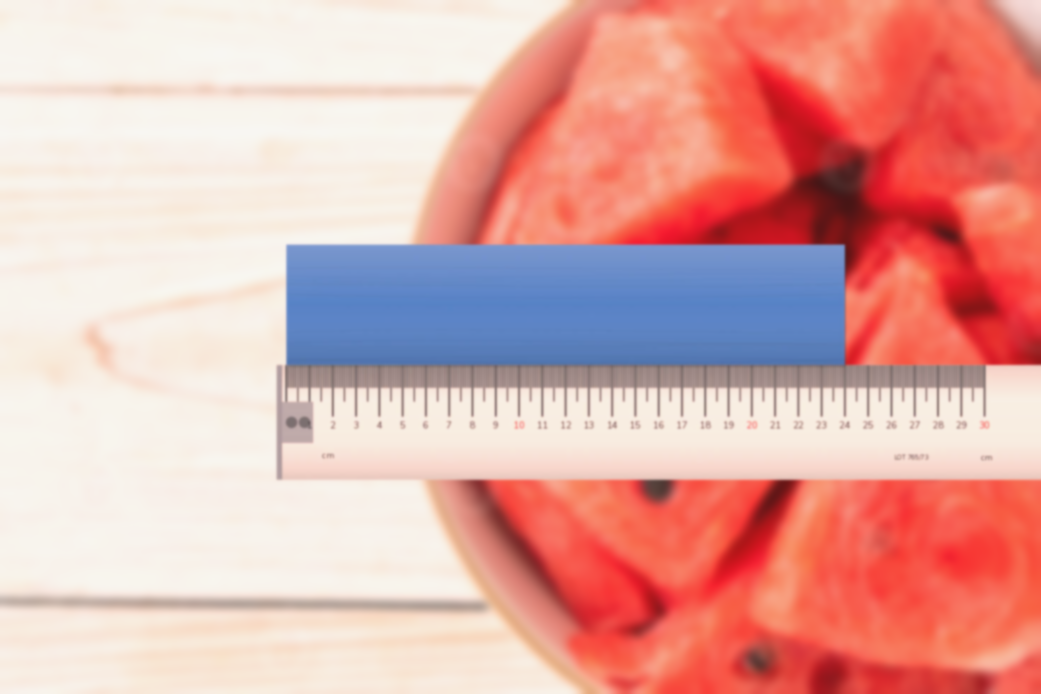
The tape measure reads 24 cm
